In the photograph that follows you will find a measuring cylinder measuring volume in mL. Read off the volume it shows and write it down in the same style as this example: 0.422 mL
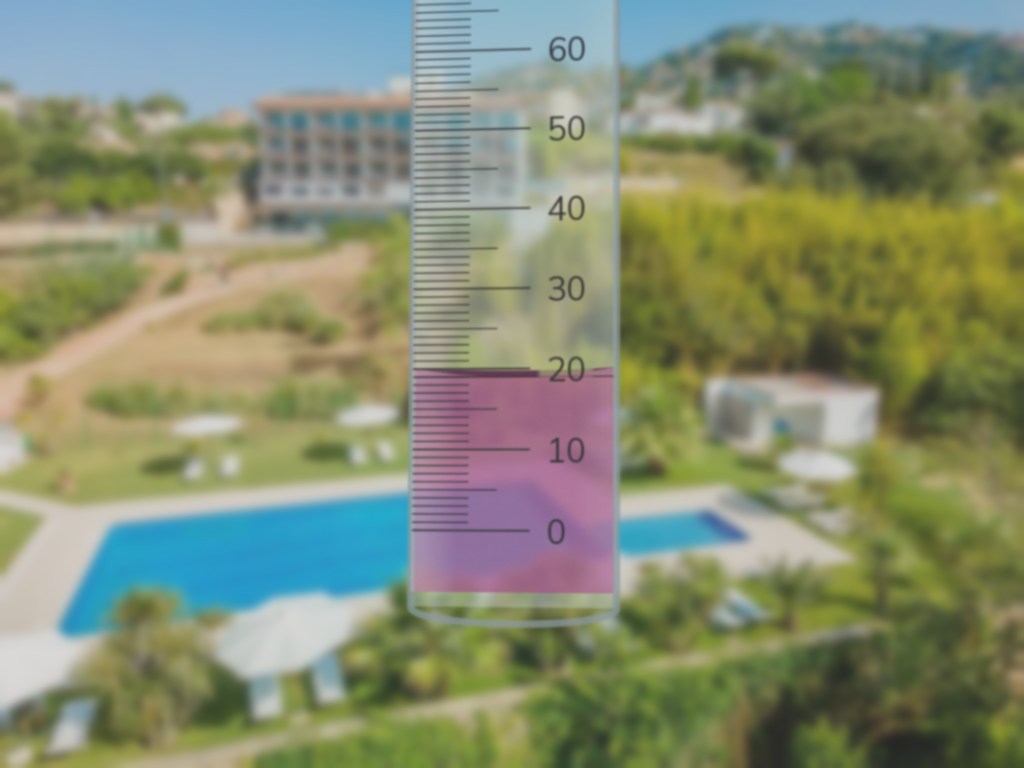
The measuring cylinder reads 19 mL
